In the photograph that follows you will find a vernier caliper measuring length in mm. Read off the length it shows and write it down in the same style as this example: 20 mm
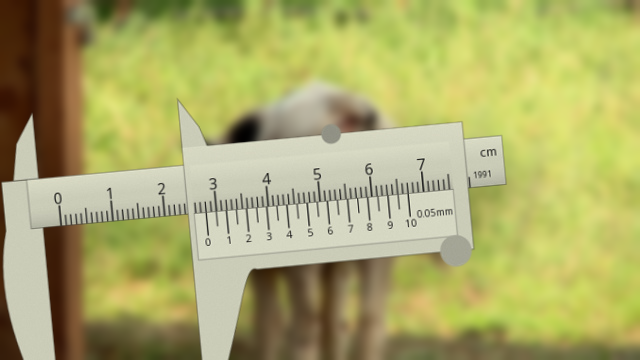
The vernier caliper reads 28.0 mm
